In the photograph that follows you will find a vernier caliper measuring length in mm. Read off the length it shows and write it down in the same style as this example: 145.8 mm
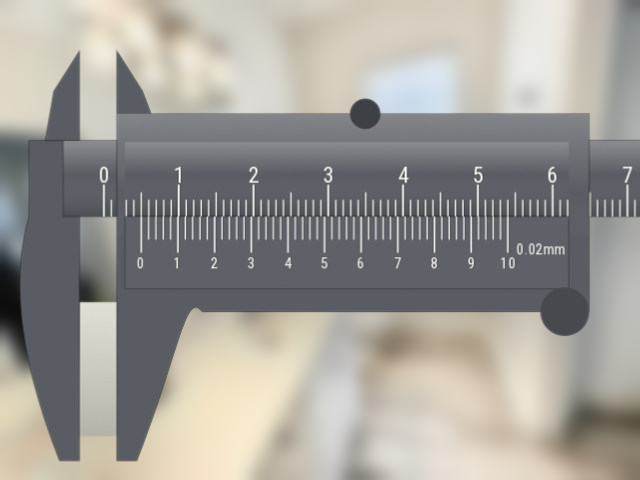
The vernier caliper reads 5.0 mm
